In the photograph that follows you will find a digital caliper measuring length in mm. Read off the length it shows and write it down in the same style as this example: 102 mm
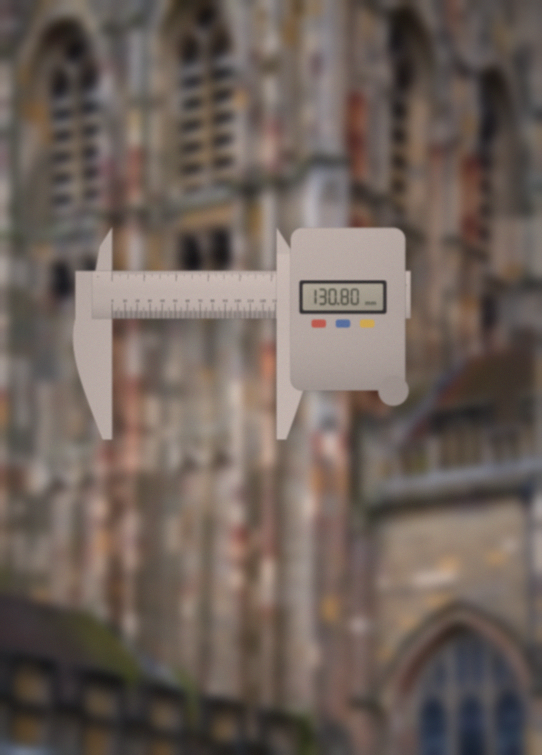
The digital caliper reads 130.80 mm
